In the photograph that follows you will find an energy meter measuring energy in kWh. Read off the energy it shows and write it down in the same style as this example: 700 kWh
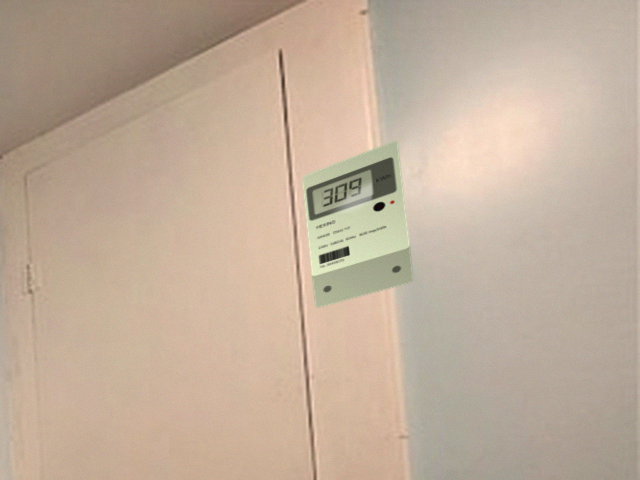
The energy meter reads 309 kWh
